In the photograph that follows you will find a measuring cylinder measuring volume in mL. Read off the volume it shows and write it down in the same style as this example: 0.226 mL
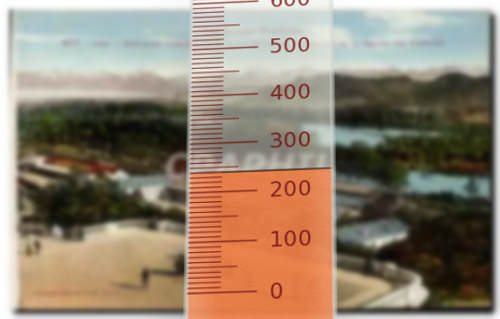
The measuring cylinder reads 240 mL
